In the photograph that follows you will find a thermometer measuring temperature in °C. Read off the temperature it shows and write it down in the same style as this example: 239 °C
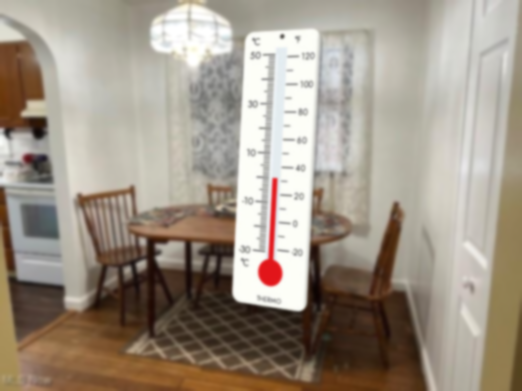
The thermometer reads 0 °C
